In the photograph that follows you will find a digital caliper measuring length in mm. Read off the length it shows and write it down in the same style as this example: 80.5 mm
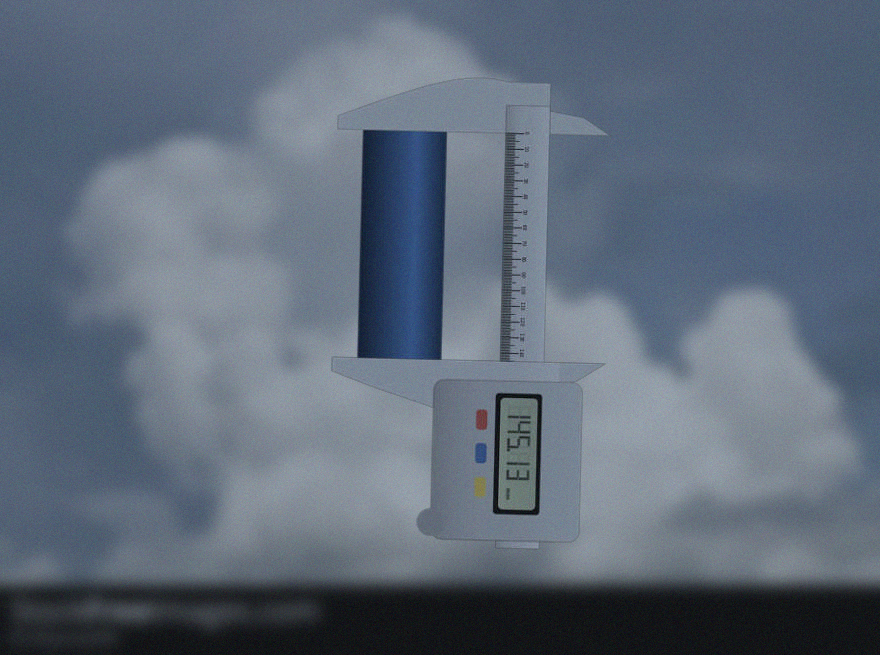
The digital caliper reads 145.13 mm
